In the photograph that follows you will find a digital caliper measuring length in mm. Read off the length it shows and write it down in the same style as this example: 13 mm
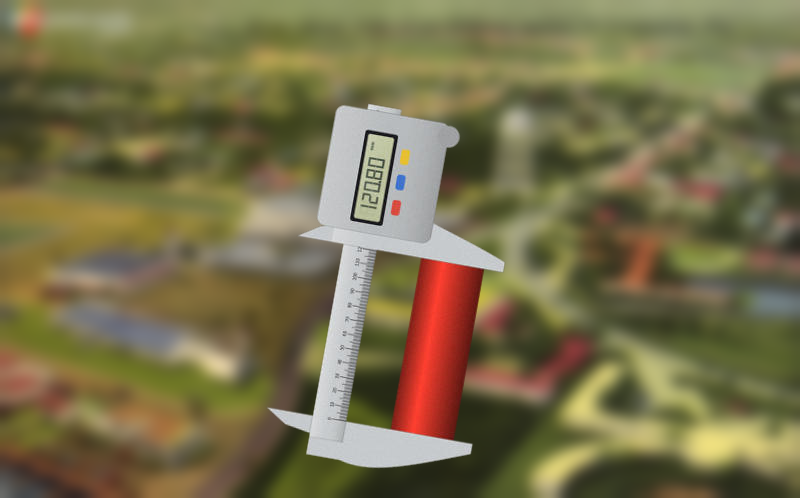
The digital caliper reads 120.80 mm
